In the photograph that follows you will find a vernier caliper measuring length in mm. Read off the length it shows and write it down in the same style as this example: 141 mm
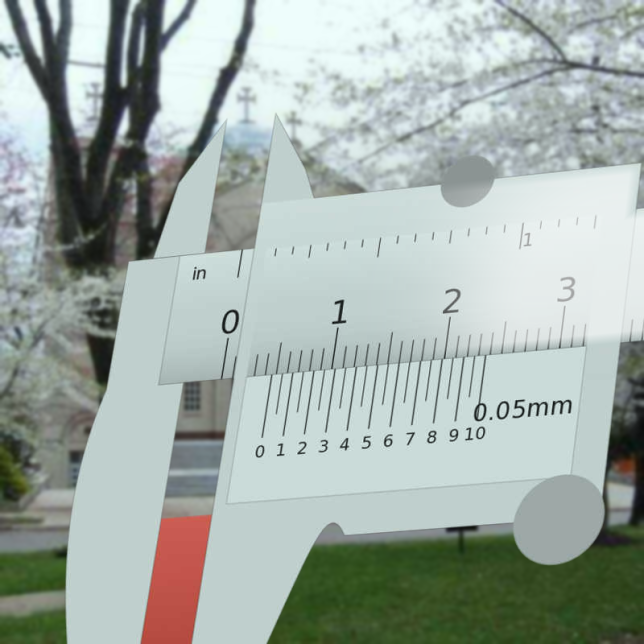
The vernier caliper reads 4.6 mm
